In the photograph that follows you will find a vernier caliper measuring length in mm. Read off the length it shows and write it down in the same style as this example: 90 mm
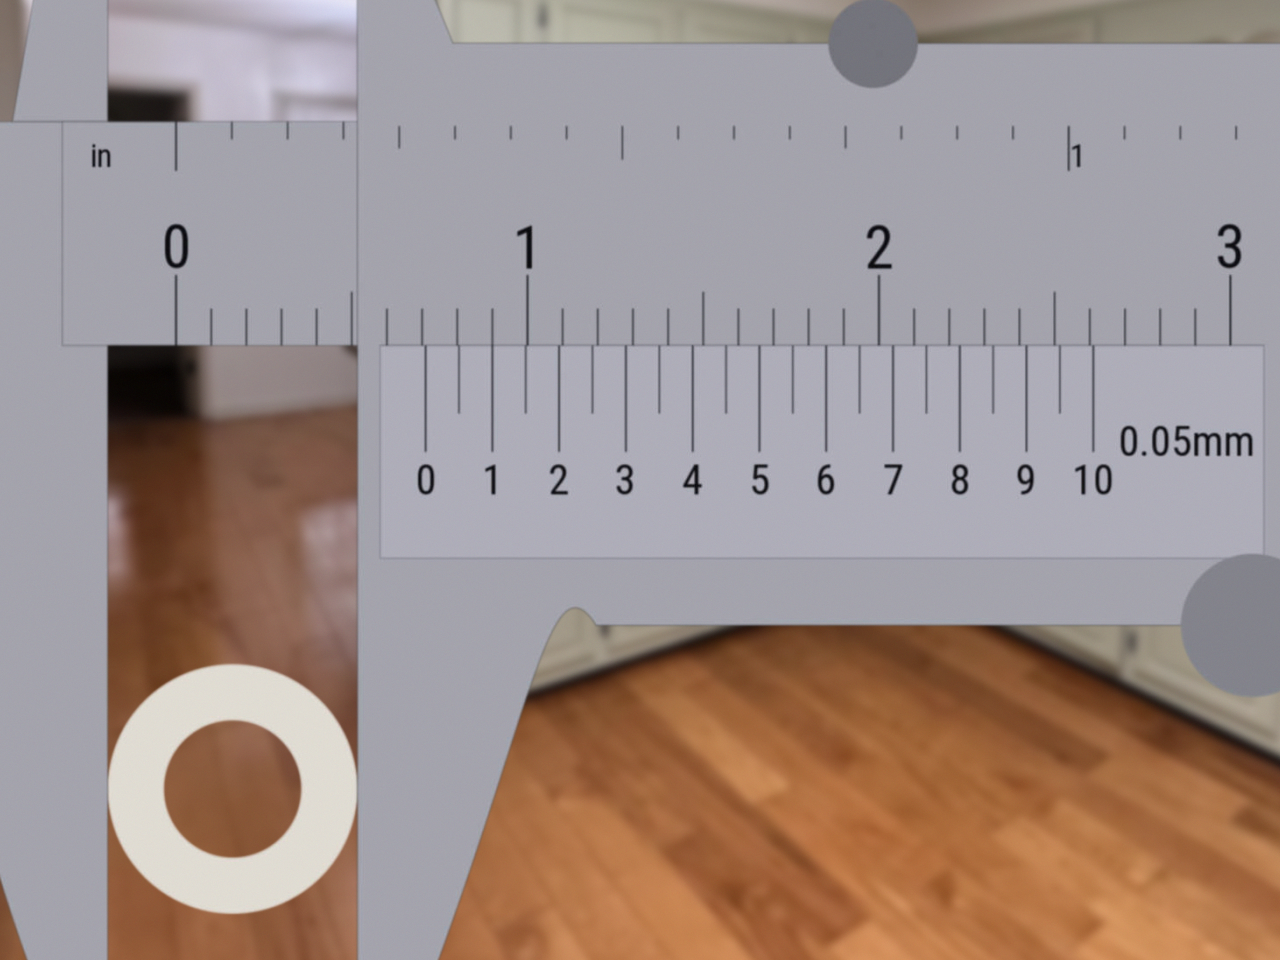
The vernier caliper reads 7.10 mm
